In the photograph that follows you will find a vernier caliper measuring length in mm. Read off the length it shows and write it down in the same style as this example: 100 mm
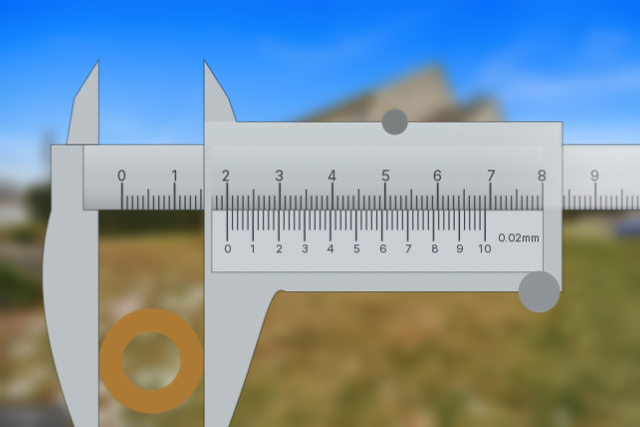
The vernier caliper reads 20.0 mm
